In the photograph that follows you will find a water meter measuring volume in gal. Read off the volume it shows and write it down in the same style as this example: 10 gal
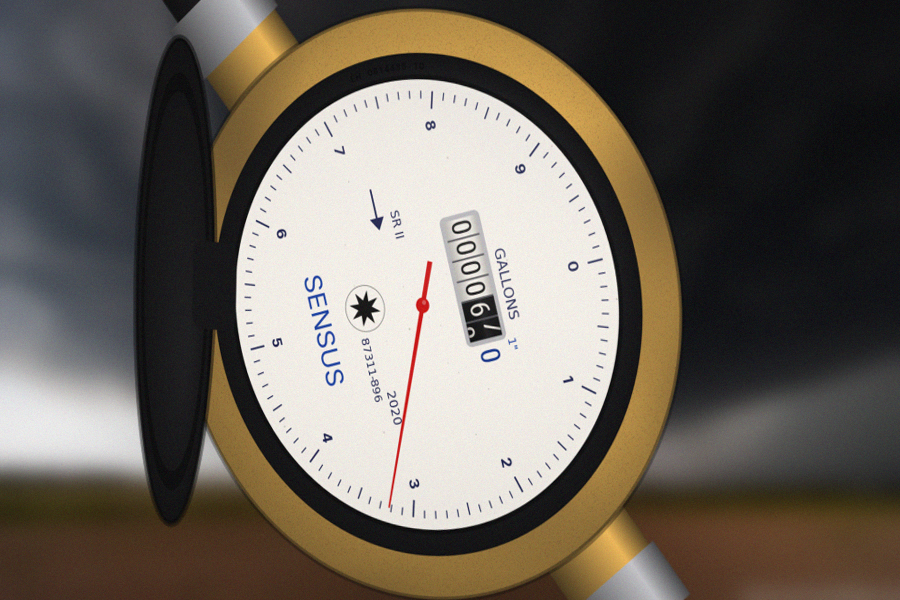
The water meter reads 673.2 gal
